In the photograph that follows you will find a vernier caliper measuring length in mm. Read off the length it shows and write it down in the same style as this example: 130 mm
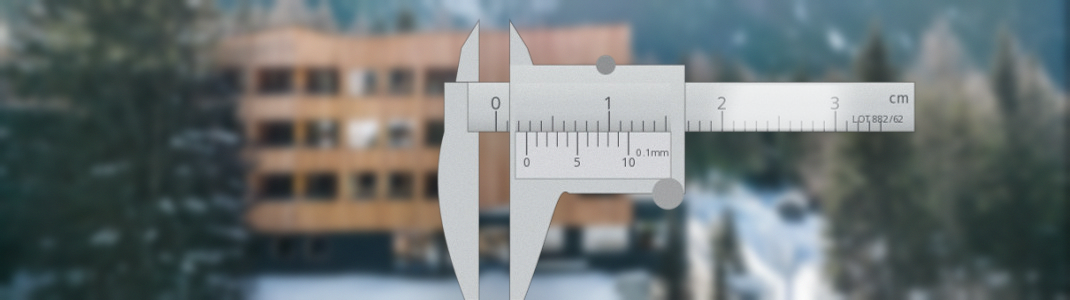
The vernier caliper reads 2.7 mm
